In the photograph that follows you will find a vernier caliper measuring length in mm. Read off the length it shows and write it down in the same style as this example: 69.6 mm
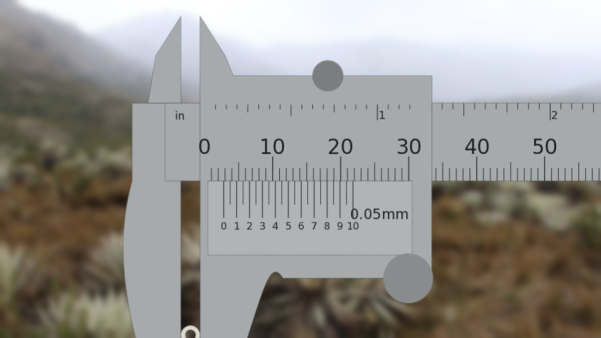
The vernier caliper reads 2.8 mm
